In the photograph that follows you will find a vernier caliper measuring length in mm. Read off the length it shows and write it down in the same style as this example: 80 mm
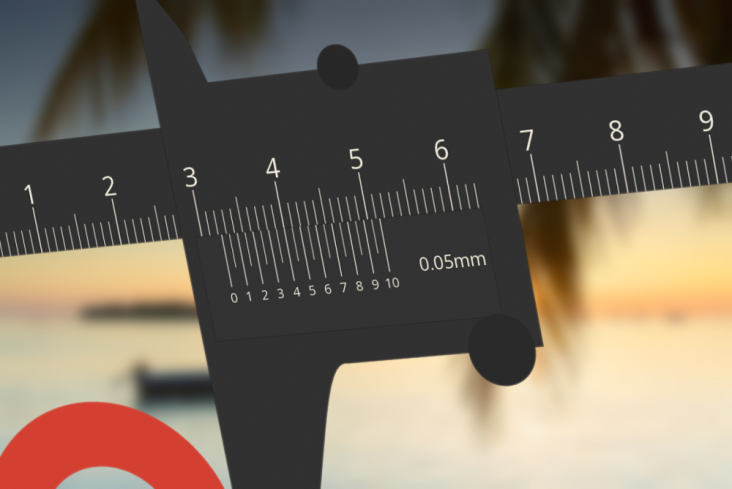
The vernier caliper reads 32.4 mm
